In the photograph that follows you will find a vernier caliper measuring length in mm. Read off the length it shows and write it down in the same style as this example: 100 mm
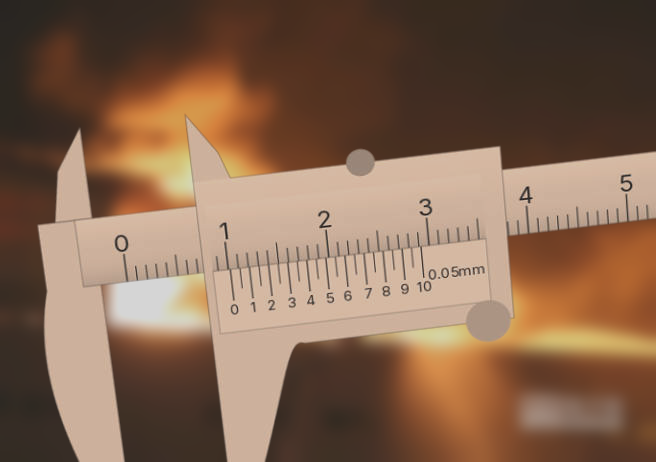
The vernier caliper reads 10.2 mm
